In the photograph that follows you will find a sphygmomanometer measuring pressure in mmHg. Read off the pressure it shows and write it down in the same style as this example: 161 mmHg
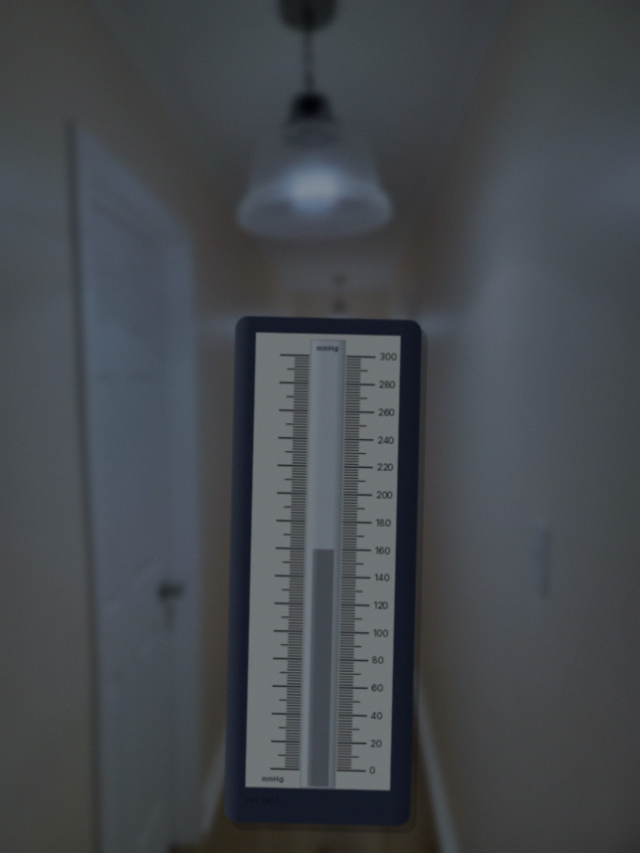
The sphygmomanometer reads 160 mmHg
